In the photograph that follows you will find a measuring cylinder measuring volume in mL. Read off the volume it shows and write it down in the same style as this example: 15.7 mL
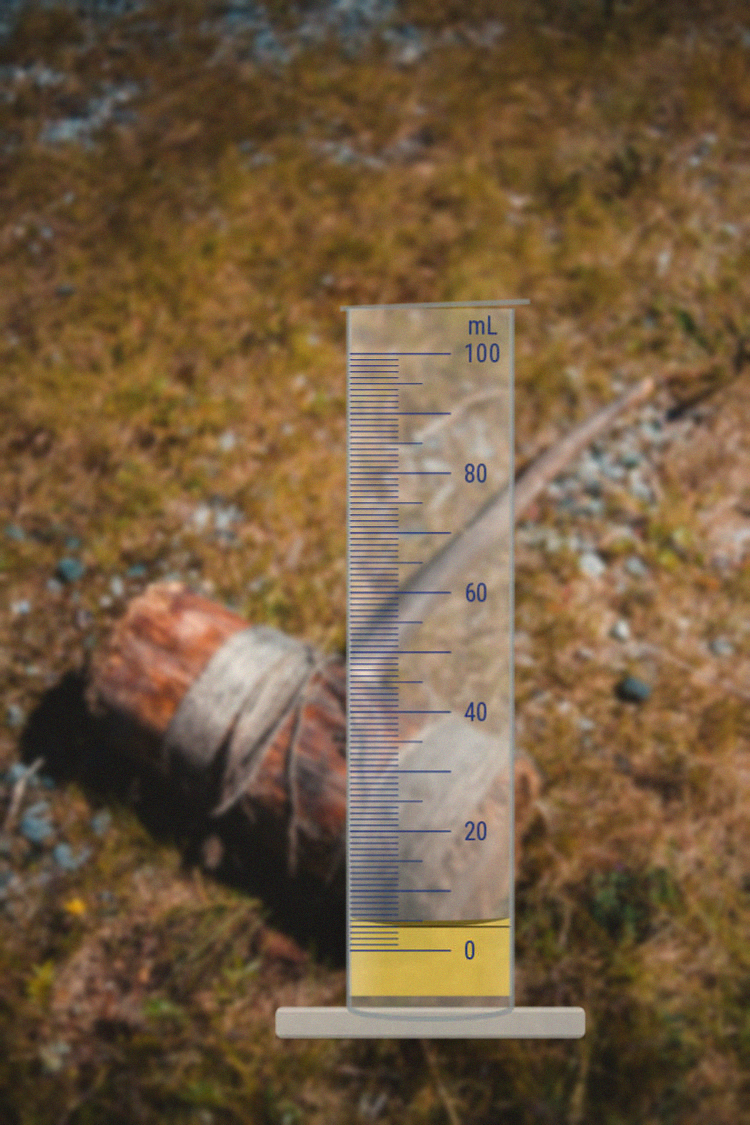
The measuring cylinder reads 4 mL
